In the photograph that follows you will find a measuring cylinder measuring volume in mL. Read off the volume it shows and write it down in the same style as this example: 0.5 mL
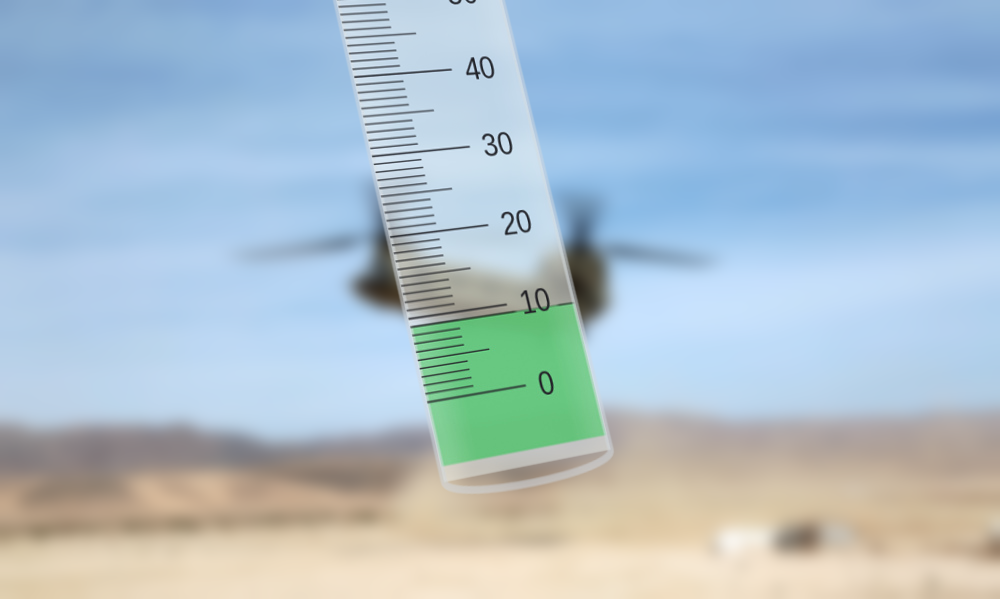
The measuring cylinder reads 9 mL
